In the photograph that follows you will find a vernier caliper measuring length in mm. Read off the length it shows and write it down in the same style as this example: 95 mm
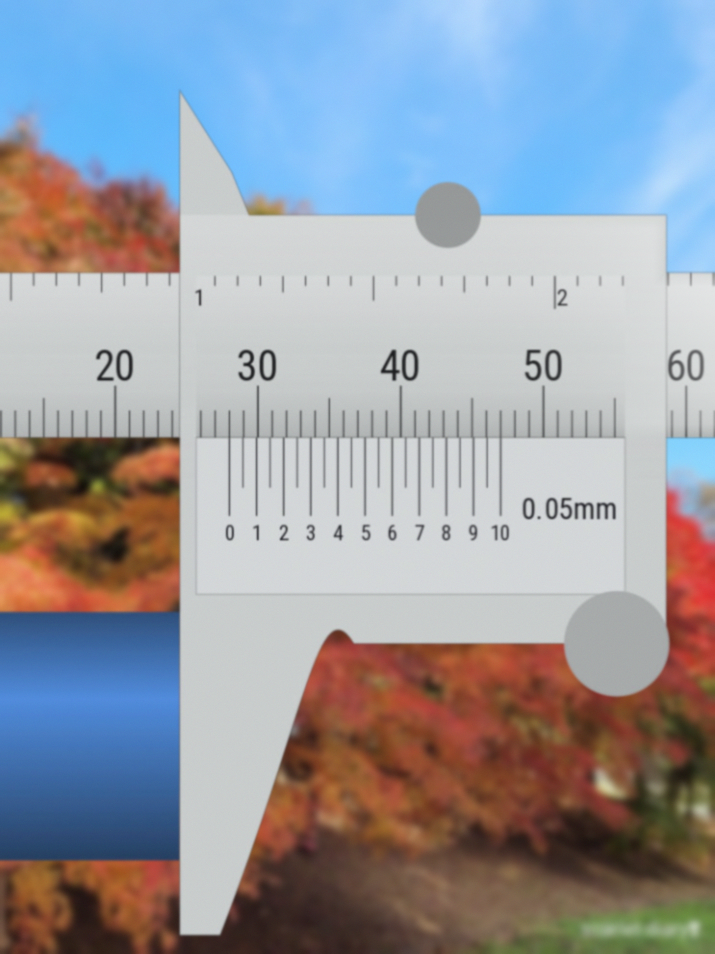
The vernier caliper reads 28.0 mm
